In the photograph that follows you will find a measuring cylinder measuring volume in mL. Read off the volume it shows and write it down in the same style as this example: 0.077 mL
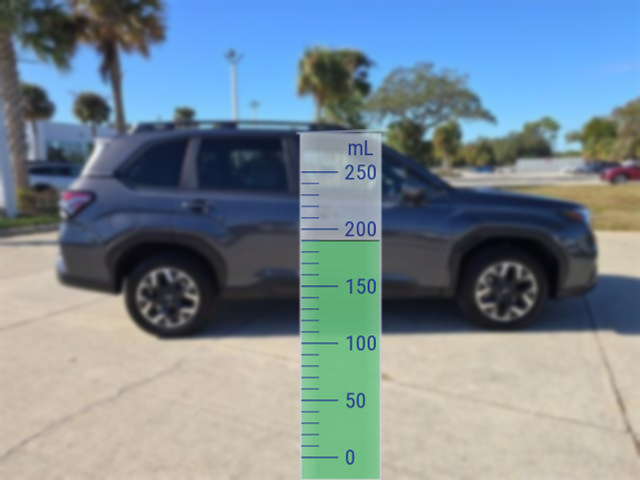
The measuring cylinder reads 190 mL
